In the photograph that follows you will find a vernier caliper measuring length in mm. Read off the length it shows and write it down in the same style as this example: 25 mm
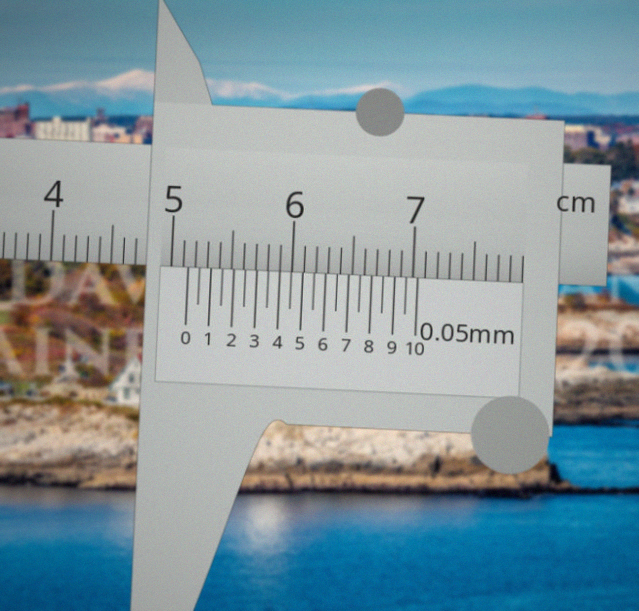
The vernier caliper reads 51.4 mm
